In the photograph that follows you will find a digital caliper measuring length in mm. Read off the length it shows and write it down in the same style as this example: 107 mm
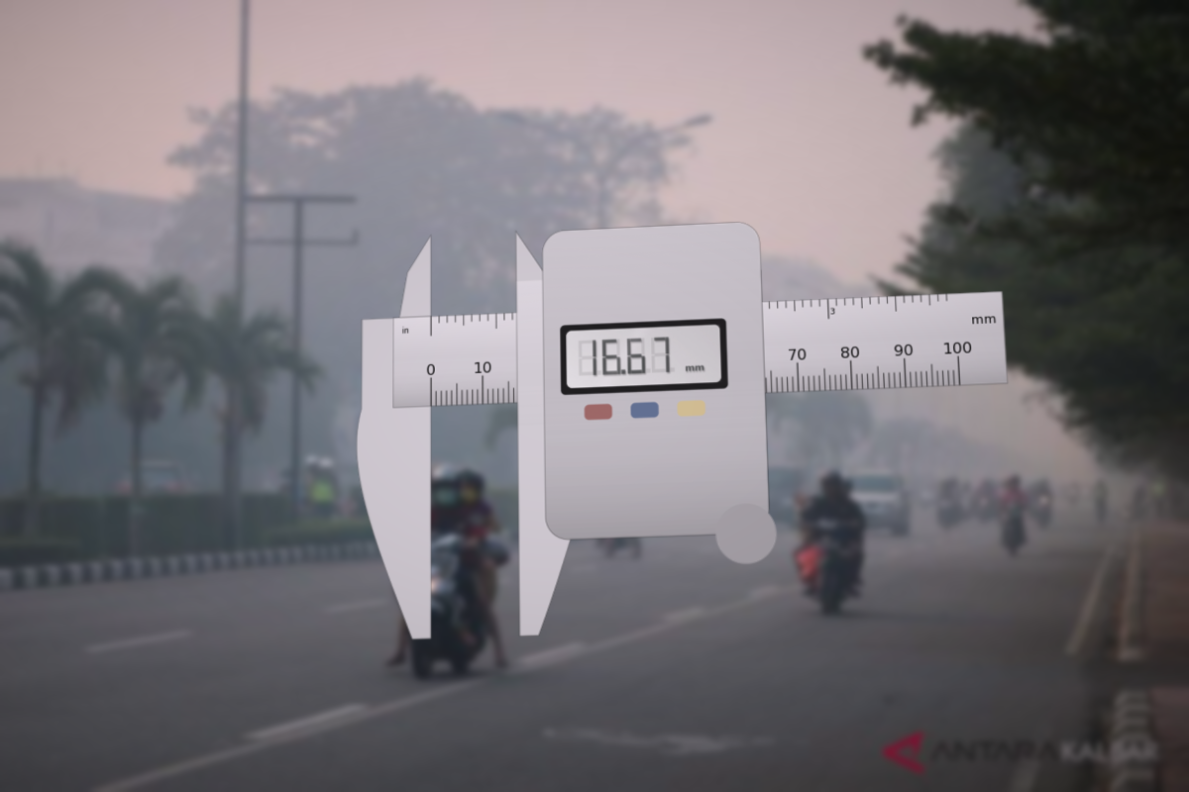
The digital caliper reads 16.67 mm
